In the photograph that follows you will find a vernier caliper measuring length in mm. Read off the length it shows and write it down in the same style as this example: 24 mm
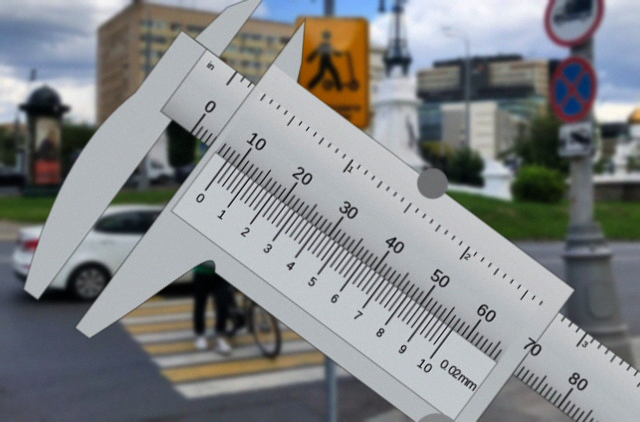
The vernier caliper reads 8.0 mm
